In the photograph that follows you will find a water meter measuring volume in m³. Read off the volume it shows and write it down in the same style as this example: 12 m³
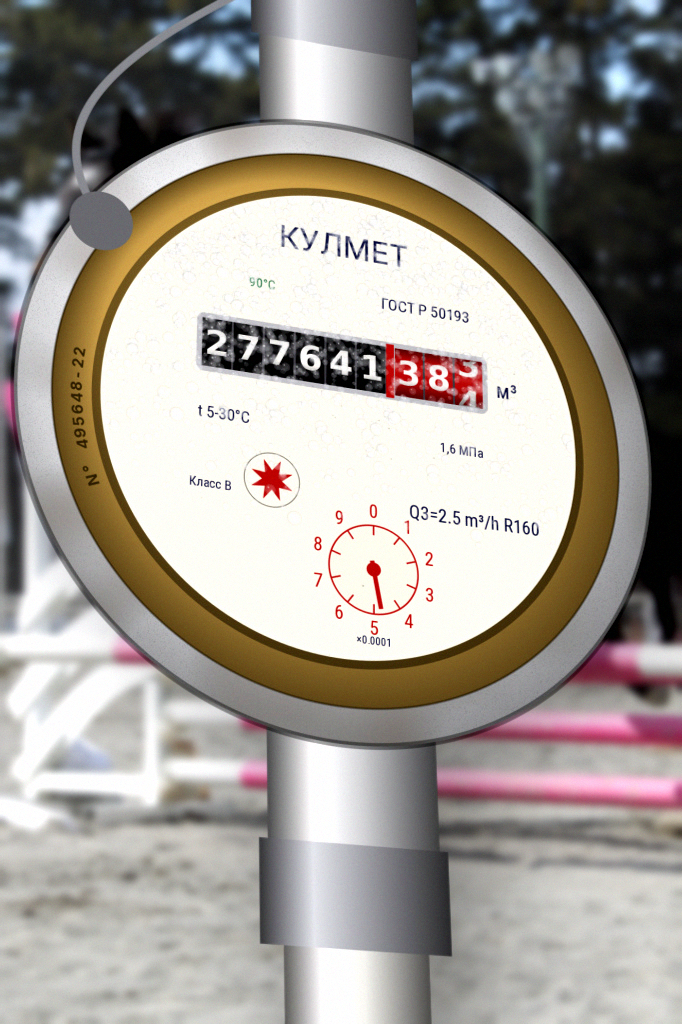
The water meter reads 277641.3834 m³
